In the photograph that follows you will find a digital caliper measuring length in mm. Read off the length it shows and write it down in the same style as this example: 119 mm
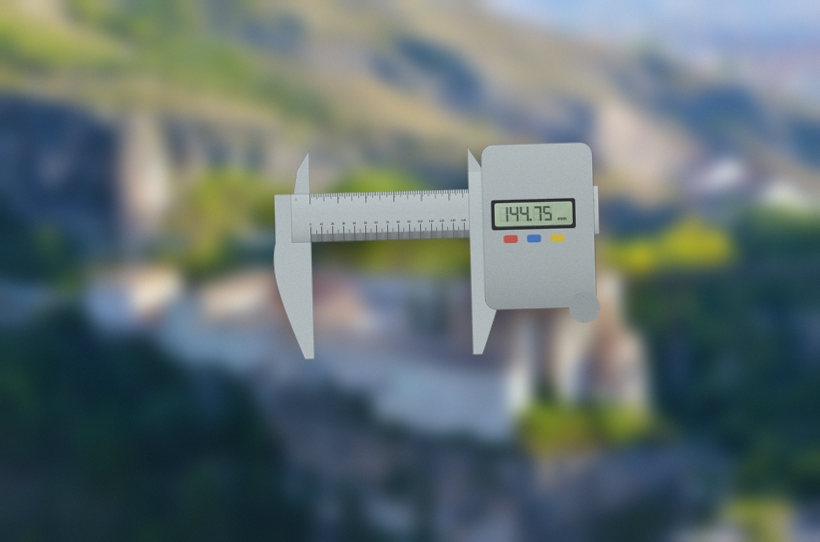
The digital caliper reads 144.75 mm
